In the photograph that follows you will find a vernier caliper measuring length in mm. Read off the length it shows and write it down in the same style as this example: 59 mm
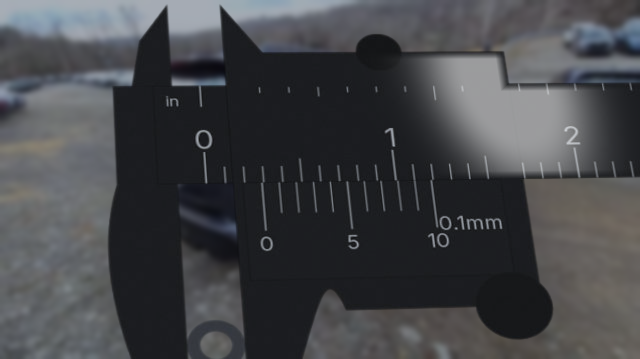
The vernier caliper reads 2.9 mm
